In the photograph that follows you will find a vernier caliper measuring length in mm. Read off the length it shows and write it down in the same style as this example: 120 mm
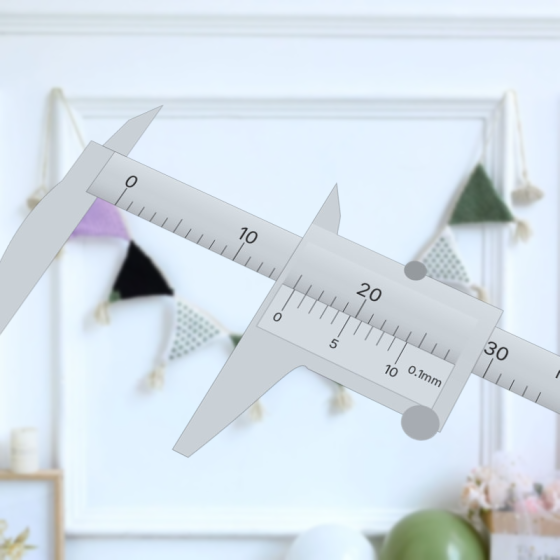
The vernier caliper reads 15.1 mm
